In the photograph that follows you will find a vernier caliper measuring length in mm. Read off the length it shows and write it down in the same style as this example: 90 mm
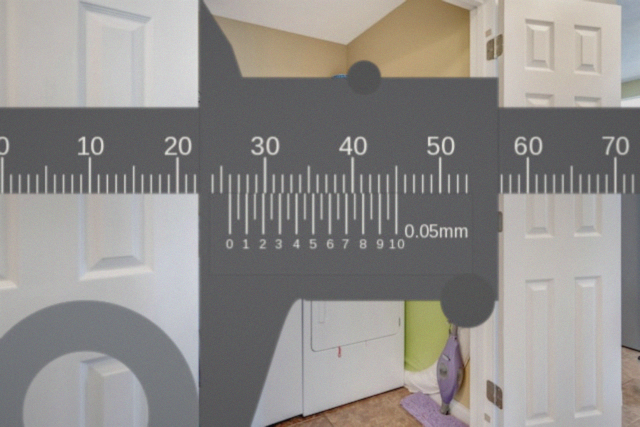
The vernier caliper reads 26.0 mm
